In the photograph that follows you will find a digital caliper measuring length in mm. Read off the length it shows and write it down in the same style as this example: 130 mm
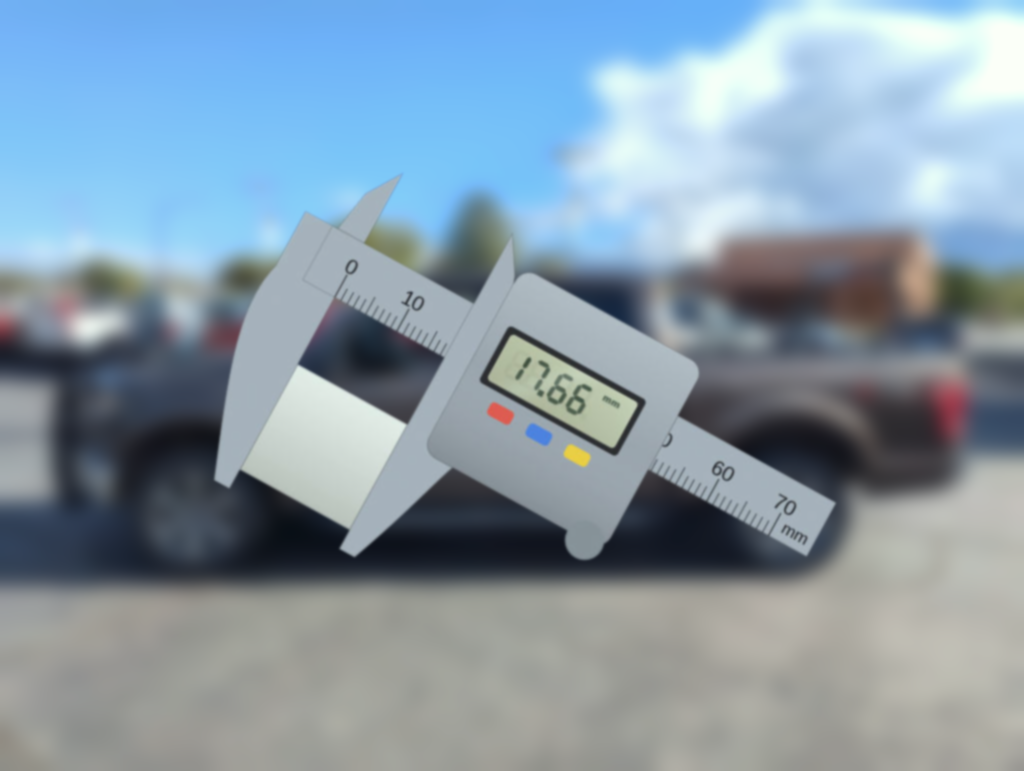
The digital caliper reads 17.66 mm
